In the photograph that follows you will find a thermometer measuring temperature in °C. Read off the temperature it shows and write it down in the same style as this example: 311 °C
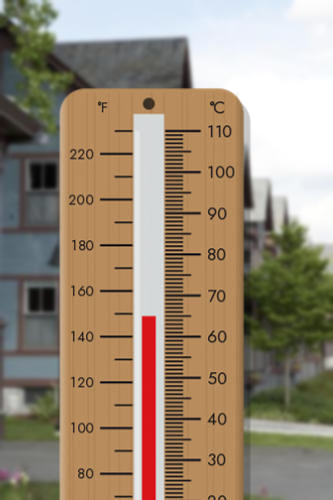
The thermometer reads 65 °C
